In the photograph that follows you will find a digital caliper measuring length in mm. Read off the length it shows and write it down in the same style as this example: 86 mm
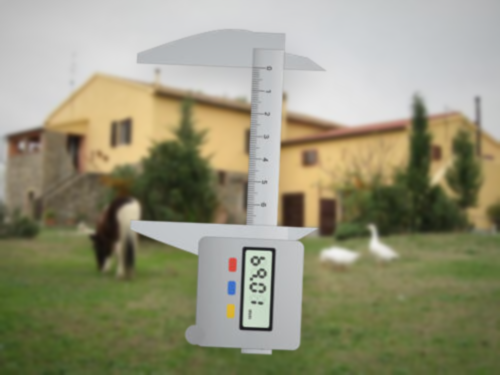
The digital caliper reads 69.01 mm
